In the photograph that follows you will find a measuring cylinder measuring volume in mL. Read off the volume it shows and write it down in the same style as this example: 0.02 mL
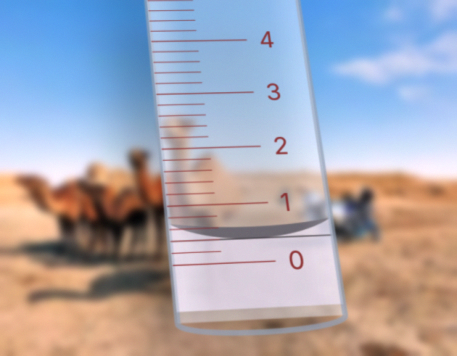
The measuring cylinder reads 0.4 mL
